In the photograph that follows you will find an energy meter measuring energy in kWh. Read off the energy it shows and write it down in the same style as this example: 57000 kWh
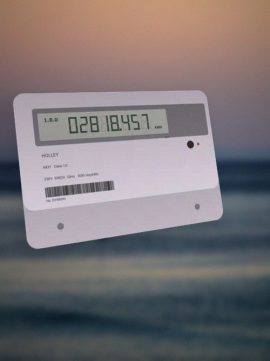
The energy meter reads 2818.457 kWh
